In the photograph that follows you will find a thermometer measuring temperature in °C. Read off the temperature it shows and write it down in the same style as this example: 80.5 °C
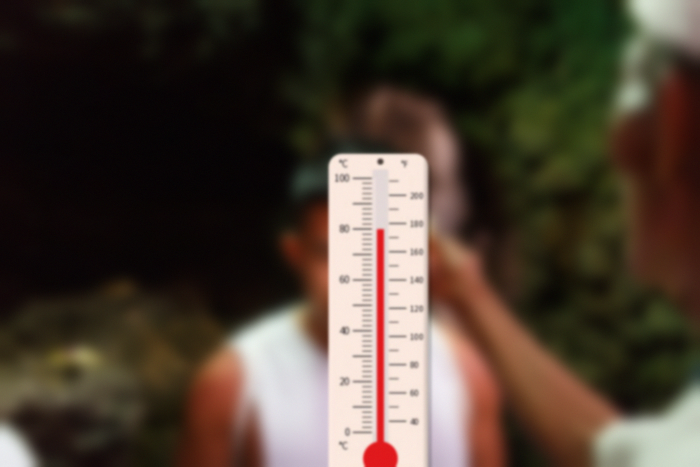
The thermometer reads 80 °C
